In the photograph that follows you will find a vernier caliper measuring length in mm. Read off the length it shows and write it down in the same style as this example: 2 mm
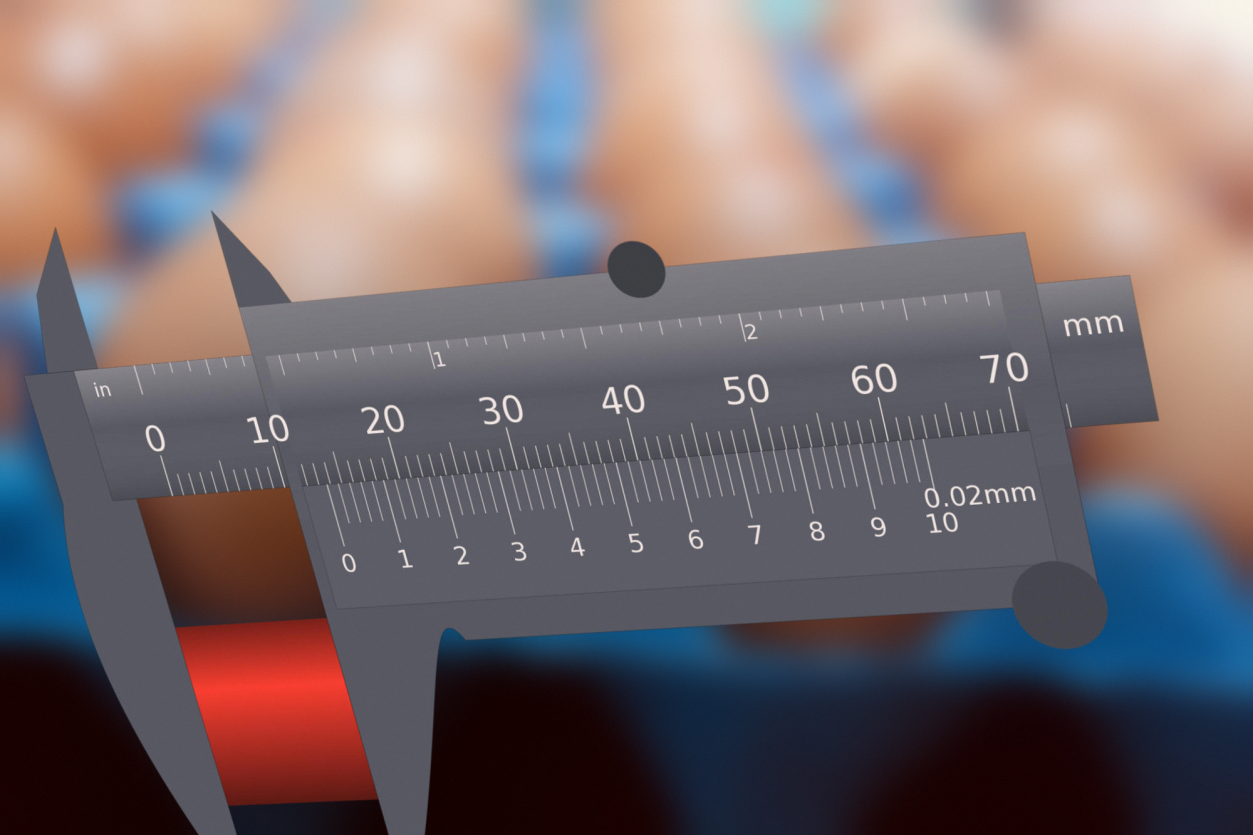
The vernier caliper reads 13.7 mm
